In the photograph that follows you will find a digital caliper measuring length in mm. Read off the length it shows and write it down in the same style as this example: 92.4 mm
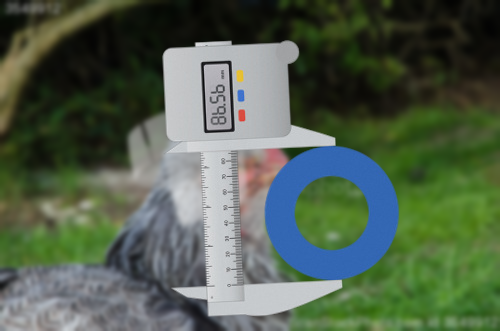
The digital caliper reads 86.56 mm
